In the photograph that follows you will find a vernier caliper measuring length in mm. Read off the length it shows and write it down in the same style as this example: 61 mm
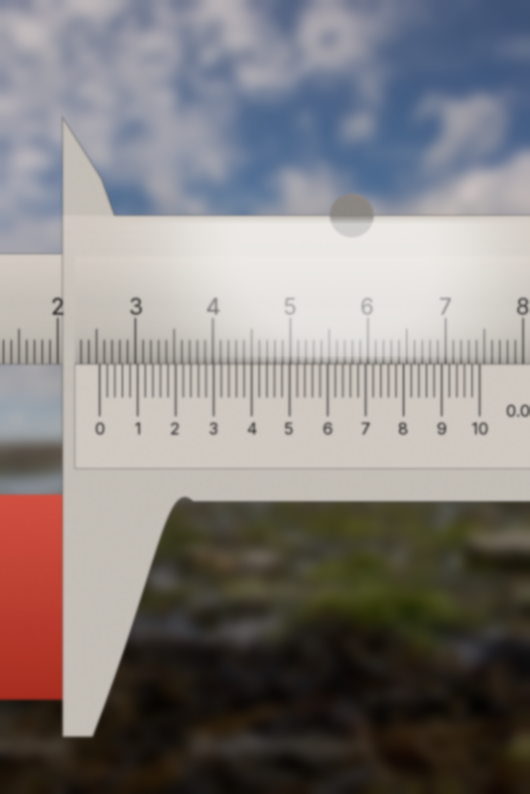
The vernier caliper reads 25.4 mm
